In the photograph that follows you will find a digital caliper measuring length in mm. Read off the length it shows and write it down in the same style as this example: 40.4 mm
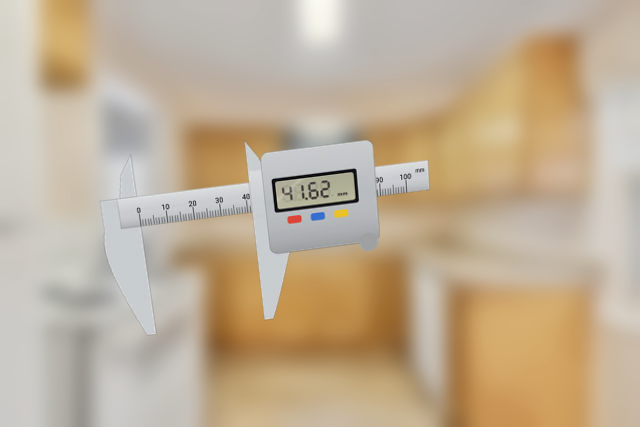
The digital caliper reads 41.62 mm
